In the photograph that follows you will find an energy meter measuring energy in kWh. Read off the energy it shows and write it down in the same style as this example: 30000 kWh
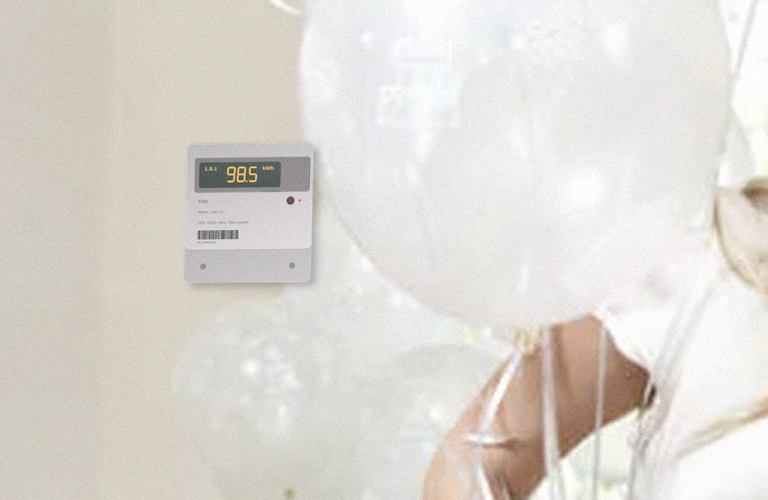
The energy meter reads 98.5 kWh
